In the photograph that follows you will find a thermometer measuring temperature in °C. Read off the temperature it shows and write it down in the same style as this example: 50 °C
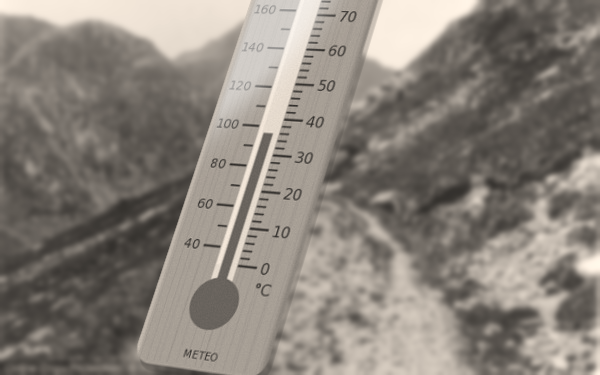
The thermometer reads 36 °C
